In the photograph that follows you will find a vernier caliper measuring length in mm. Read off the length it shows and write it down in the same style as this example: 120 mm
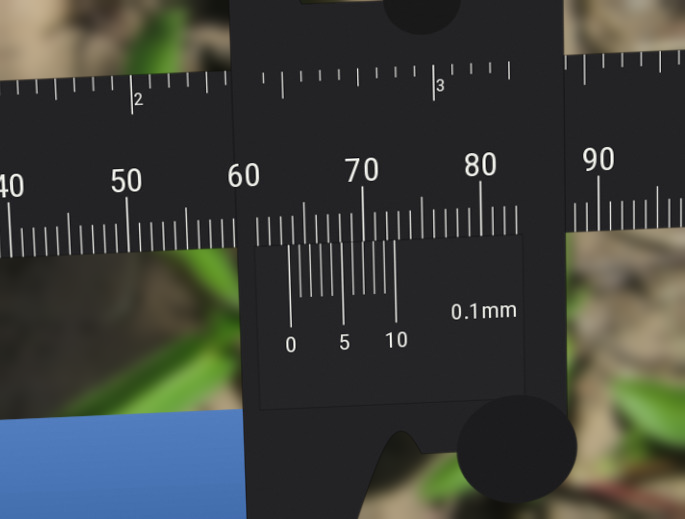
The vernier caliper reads 63.6 mm
